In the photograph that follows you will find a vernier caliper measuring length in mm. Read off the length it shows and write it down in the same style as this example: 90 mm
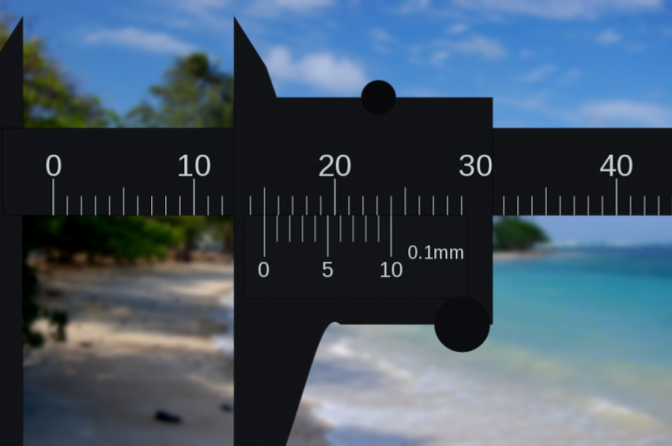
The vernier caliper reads 15.0 mm
